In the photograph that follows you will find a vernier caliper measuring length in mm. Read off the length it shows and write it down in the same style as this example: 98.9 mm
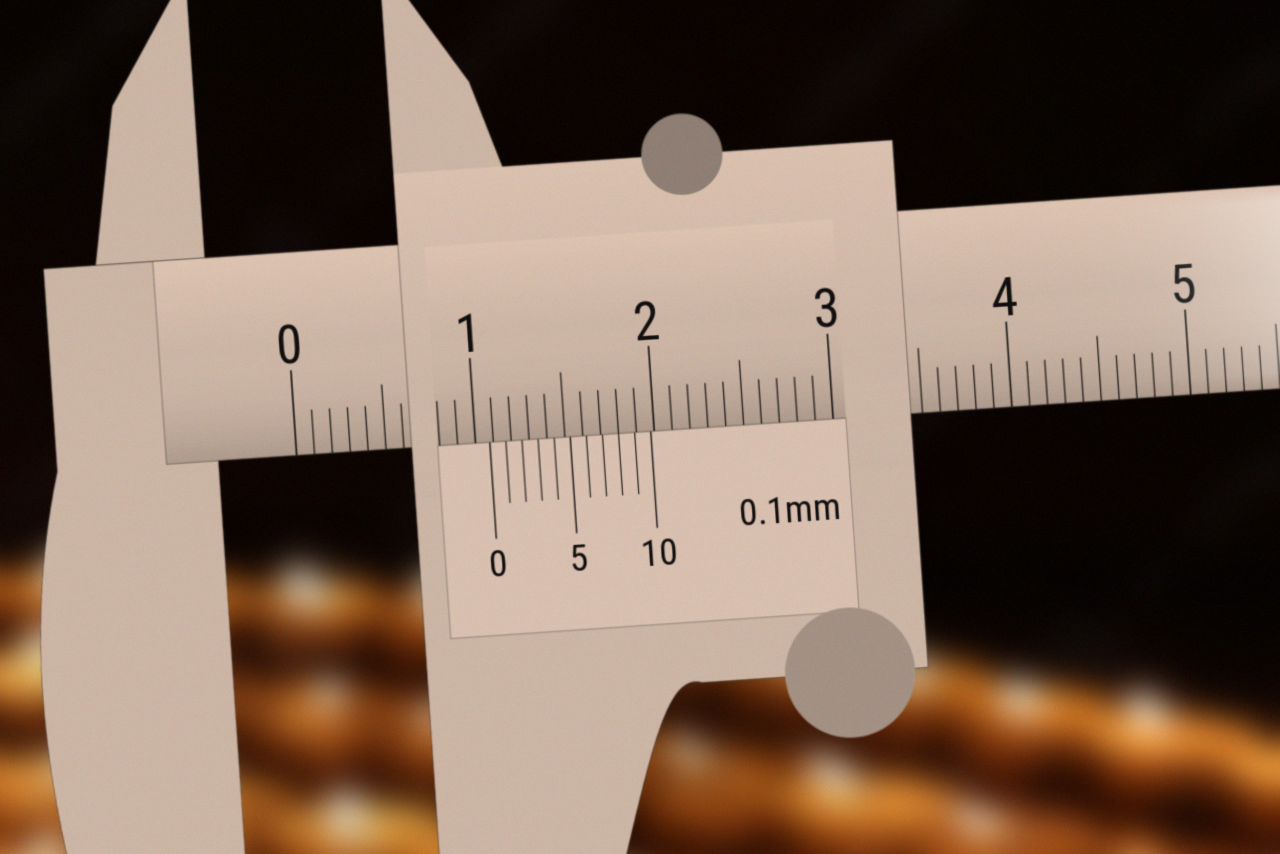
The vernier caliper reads 10.8 mm
